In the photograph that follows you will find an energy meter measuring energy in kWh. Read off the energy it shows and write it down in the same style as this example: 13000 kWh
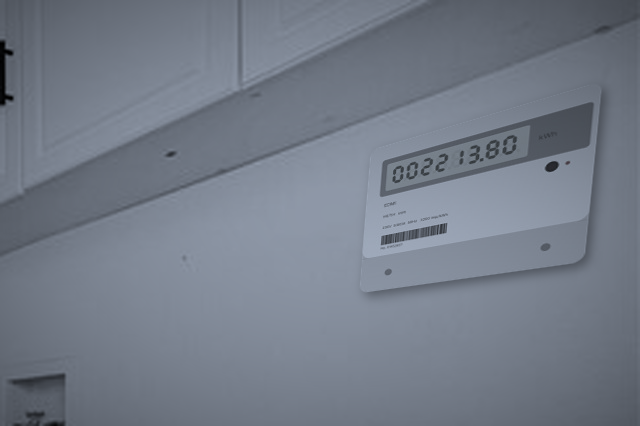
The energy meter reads 2213.80 kWh
